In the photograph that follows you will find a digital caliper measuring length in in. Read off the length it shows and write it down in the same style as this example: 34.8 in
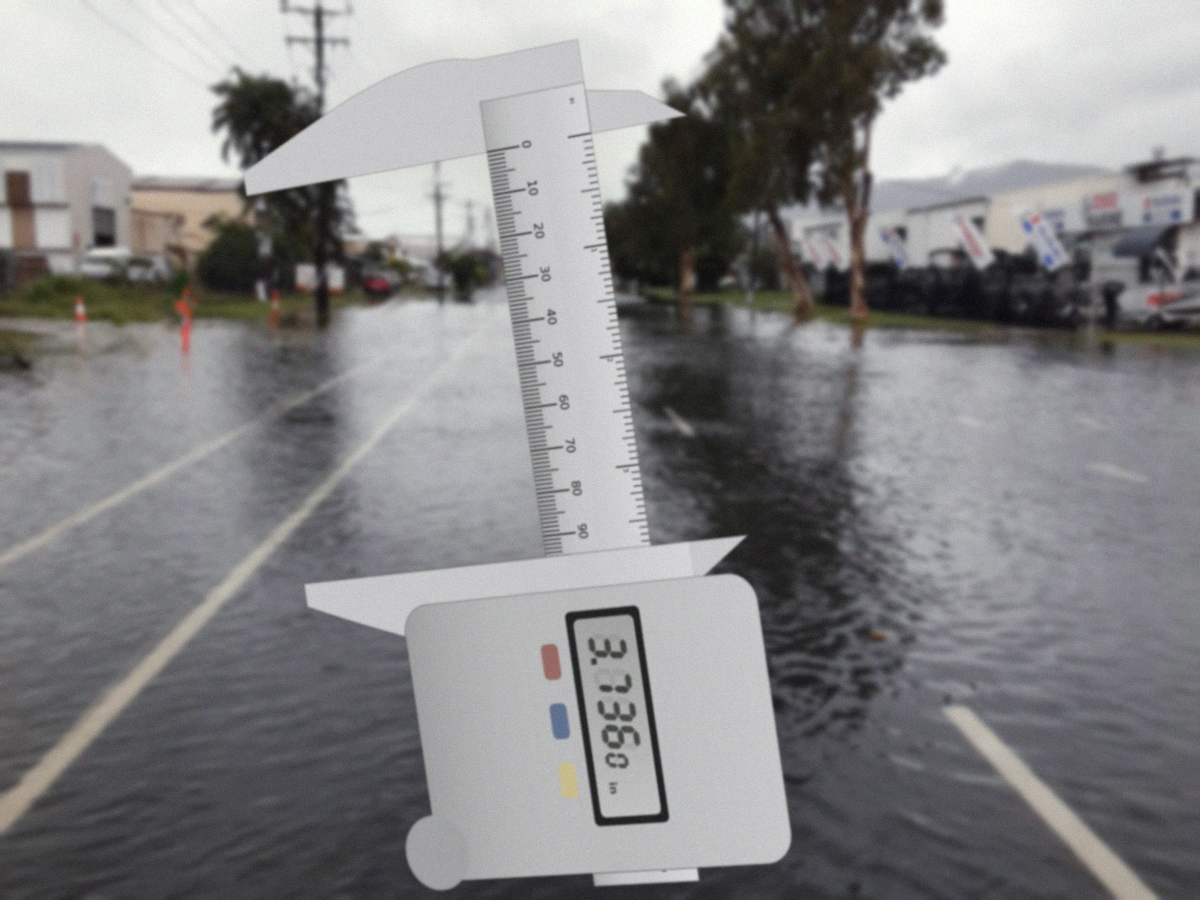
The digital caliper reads 3.7360 in
